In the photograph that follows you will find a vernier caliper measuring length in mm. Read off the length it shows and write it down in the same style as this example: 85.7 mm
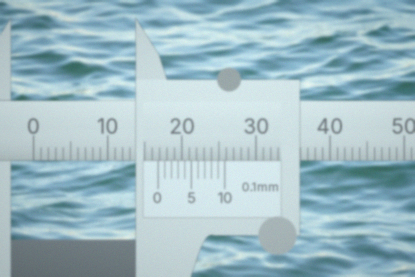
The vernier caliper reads 16.8 mm
